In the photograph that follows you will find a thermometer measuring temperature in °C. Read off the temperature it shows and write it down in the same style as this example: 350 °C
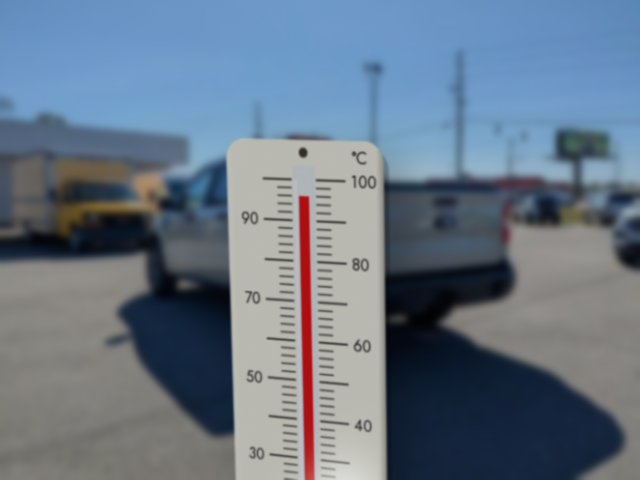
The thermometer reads 96 °C
